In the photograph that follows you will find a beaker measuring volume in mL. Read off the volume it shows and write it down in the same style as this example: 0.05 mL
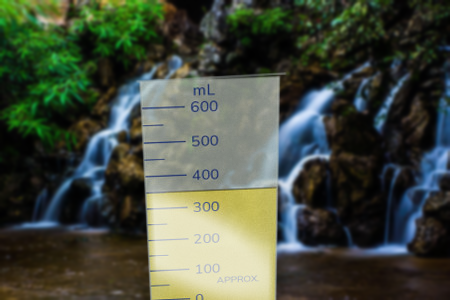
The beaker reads 350 mL
